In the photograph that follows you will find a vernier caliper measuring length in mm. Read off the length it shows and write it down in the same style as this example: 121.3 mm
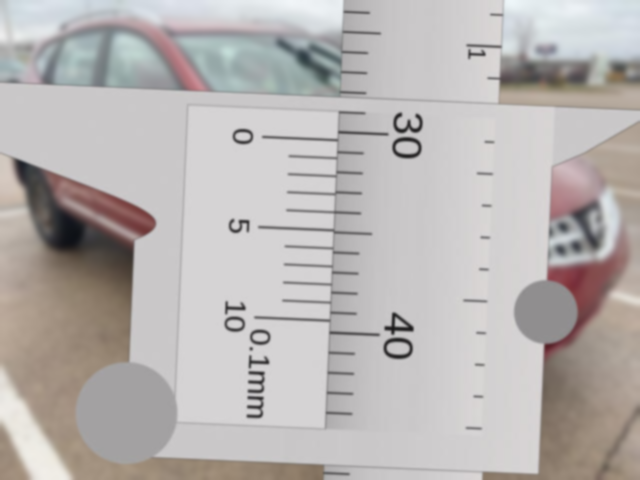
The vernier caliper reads 30.4 mm
